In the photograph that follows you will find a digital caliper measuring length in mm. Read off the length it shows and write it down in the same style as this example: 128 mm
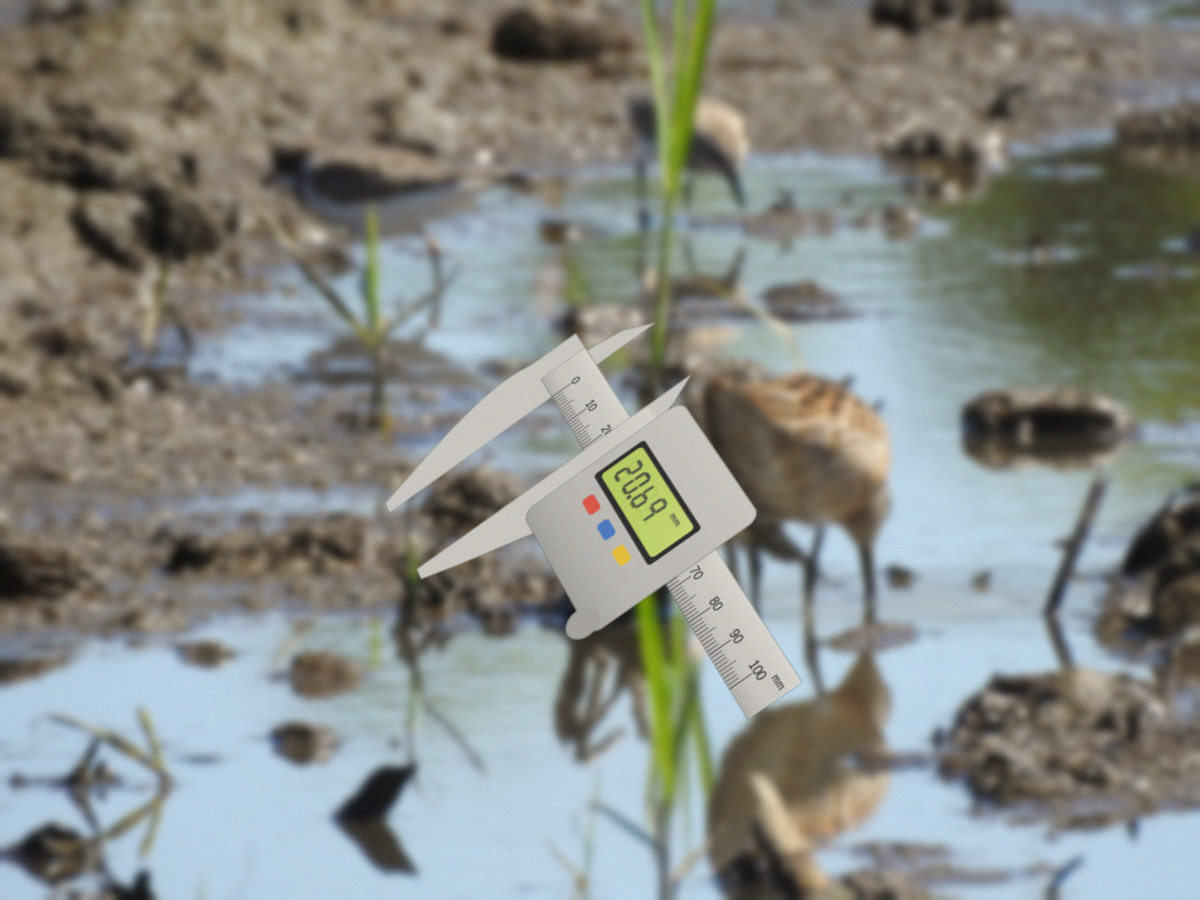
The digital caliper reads 20.69 mm
